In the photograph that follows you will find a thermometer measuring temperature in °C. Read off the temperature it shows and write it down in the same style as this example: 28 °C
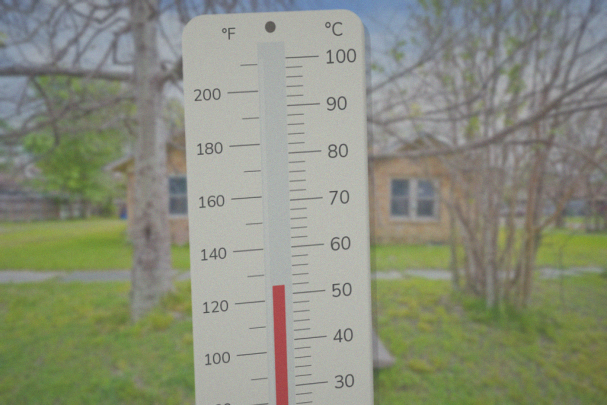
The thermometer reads 52 °C
